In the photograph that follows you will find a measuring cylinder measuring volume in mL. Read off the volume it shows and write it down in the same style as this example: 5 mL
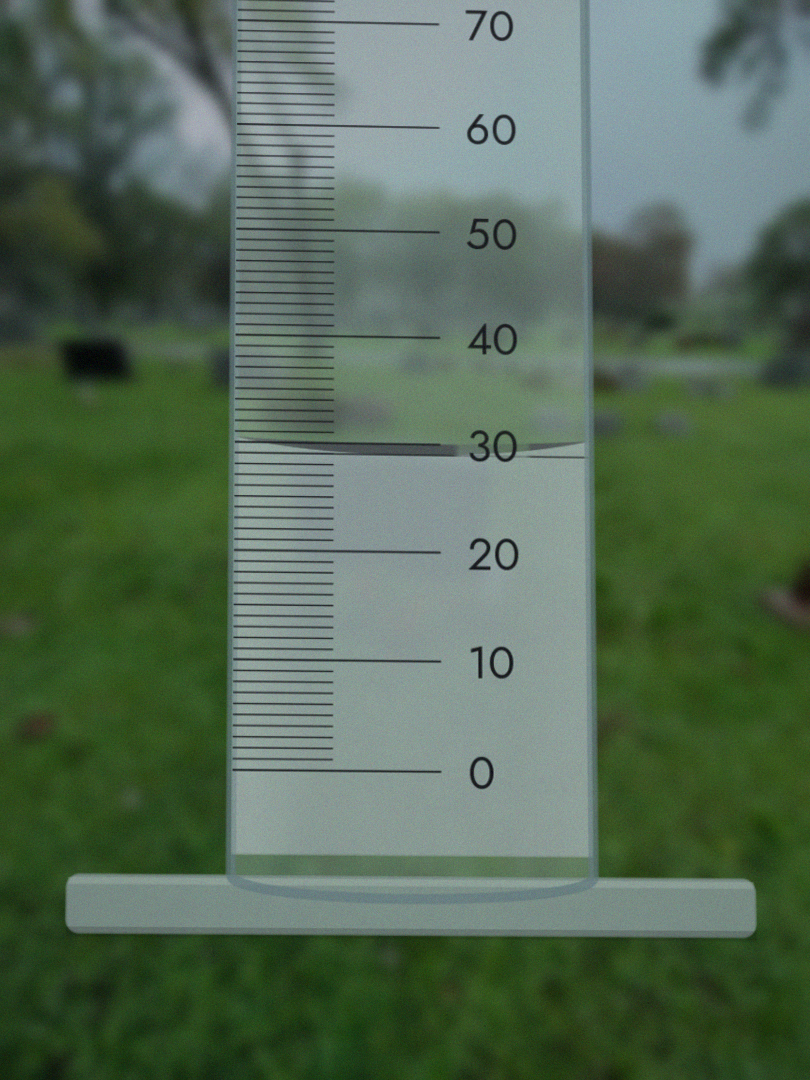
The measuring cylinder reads 29 mL
